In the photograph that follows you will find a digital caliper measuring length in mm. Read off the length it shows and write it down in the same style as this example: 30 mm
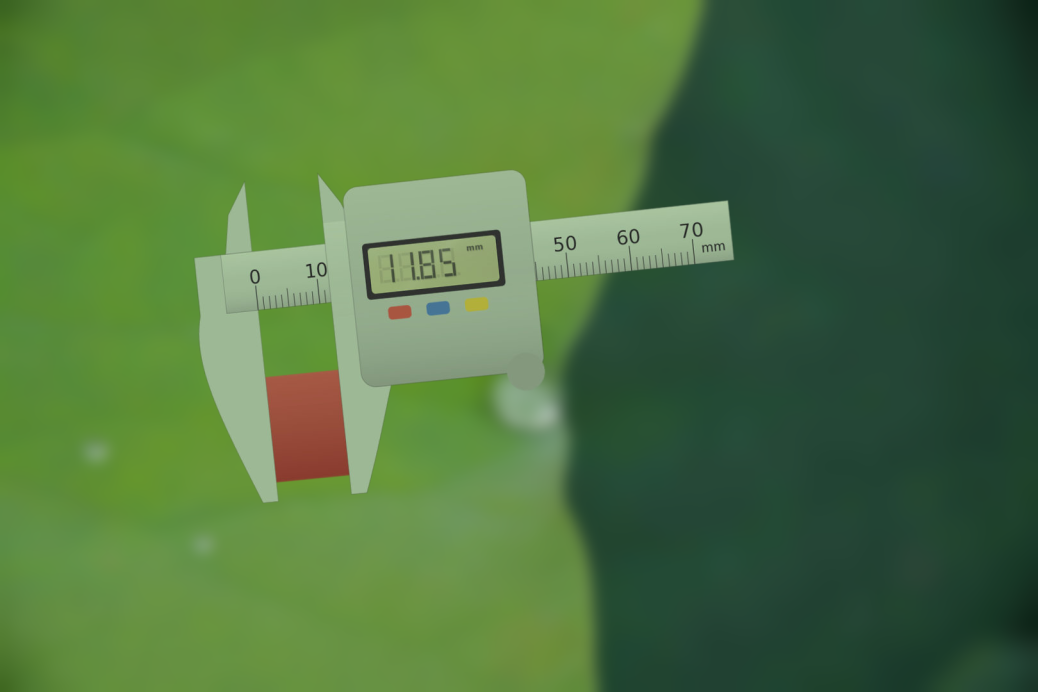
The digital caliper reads 11.85 mm
